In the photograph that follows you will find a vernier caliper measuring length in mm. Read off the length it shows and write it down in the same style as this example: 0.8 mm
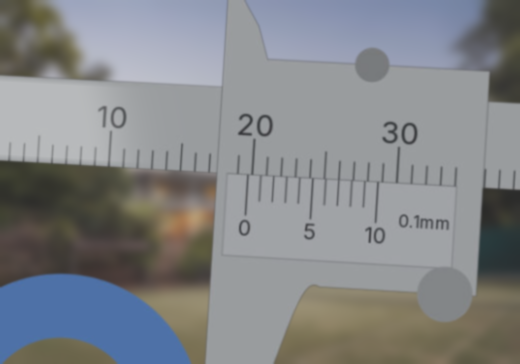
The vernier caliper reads 19.7 mm
